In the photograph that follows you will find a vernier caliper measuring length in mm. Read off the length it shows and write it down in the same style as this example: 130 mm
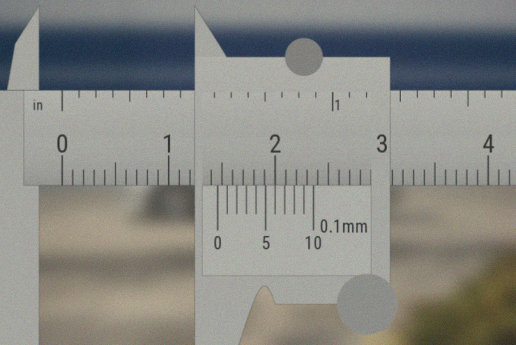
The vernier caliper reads 14.6 mm
